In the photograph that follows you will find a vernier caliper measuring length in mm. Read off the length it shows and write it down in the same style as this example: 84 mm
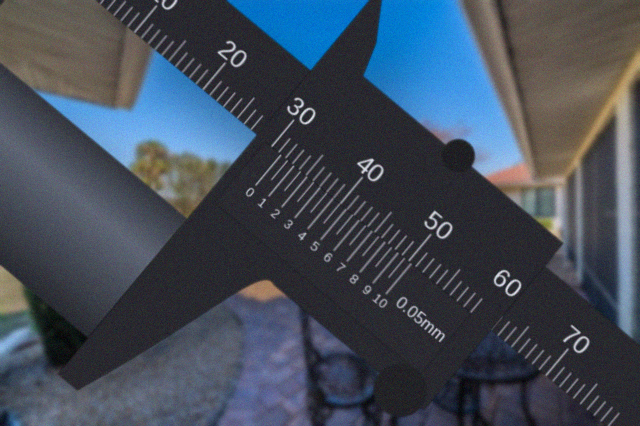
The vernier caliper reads 31.4 mm
